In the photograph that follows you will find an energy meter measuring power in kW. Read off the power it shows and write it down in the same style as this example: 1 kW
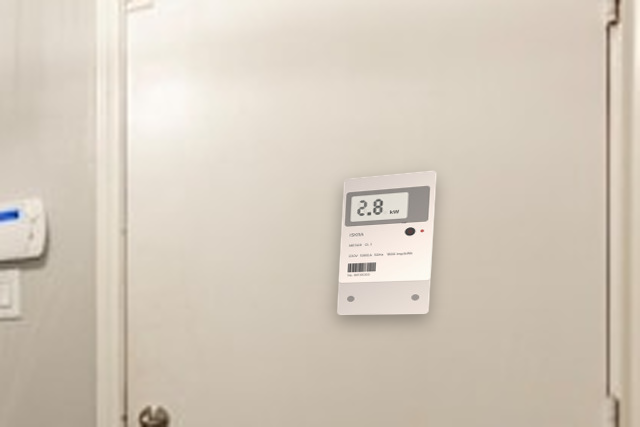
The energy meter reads 2.8 kW
